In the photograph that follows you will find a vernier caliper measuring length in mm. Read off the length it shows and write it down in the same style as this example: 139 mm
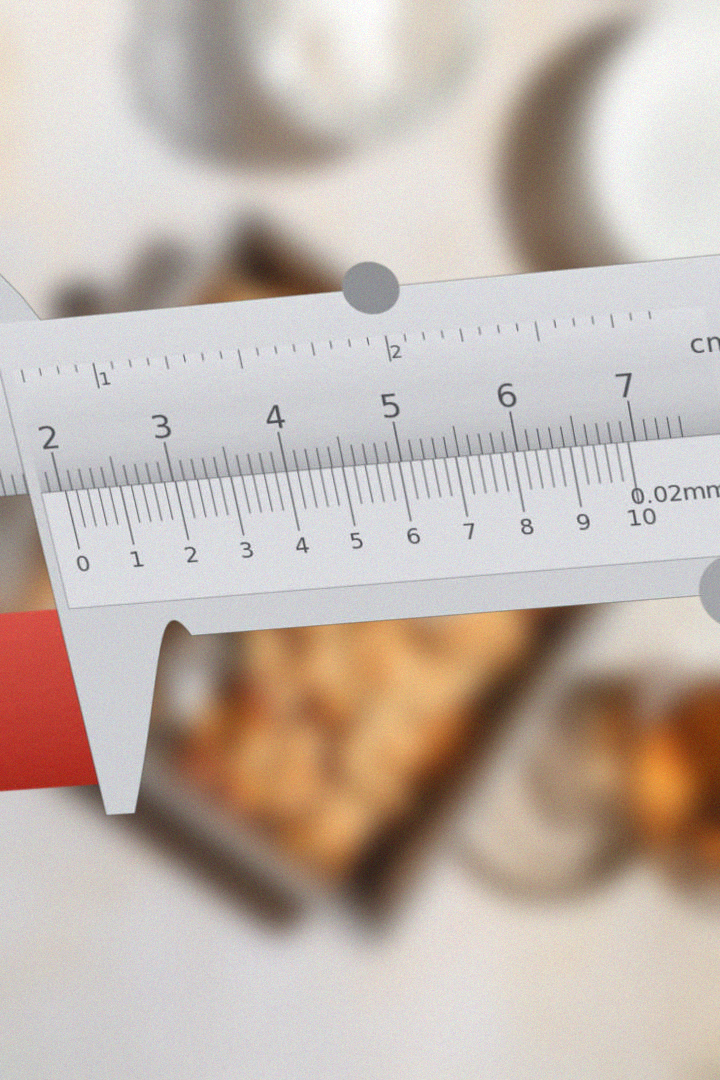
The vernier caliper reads 20.4 mm
